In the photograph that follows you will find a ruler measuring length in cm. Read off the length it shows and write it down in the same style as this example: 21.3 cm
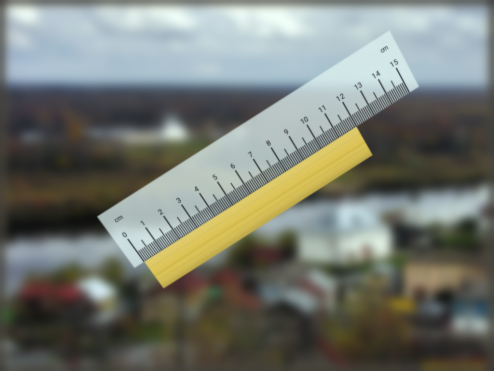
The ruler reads 12 cm
